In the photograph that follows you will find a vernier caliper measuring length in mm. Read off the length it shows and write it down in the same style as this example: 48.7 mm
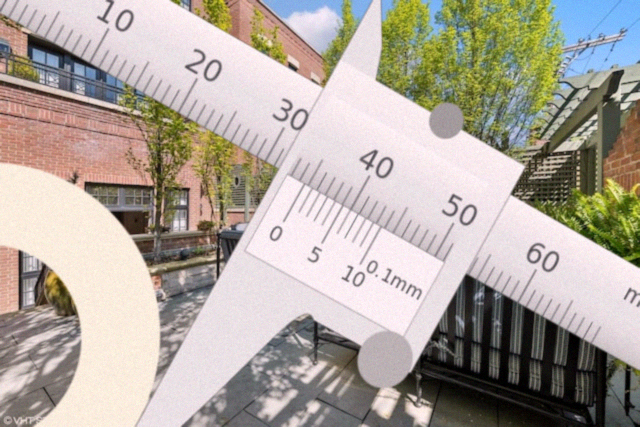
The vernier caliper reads 34.6 mm
